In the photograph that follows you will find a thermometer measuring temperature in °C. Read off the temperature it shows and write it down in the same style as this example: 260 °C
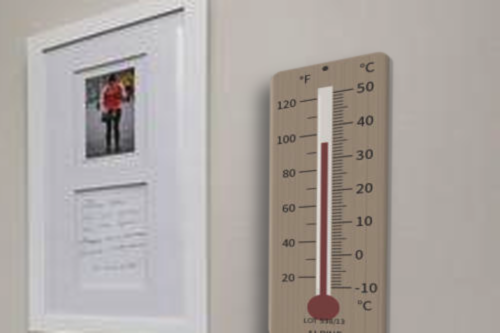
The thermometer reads 35 °C
